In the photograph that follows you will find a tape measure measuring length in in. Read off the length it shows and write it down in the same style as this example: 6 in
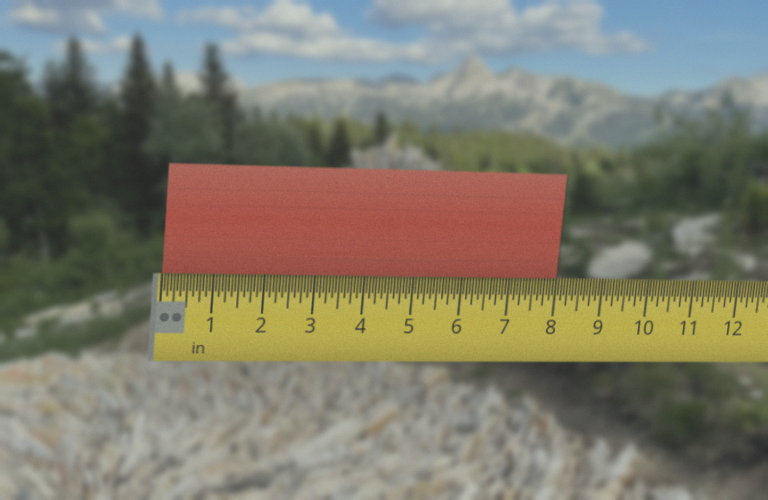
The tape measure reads 8 in
